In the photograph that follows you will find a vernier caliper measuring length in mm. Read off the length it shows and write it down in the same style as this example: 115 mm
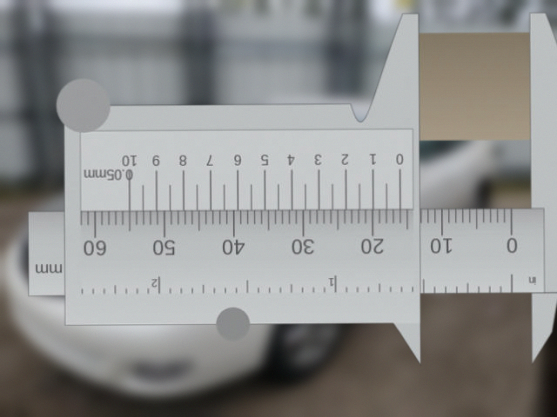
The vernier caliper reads 16.0 mm
